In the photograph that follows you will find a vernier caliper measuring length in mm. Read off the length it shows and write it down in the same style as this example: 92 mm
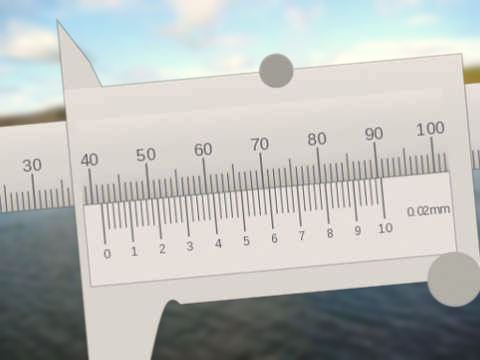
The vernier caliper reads 41.6 mm
